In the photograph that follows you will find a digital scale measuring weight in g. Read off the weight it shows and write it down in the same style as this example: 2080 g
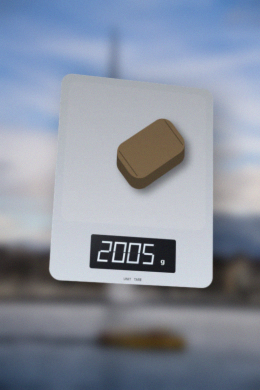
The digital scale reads 2005 g
